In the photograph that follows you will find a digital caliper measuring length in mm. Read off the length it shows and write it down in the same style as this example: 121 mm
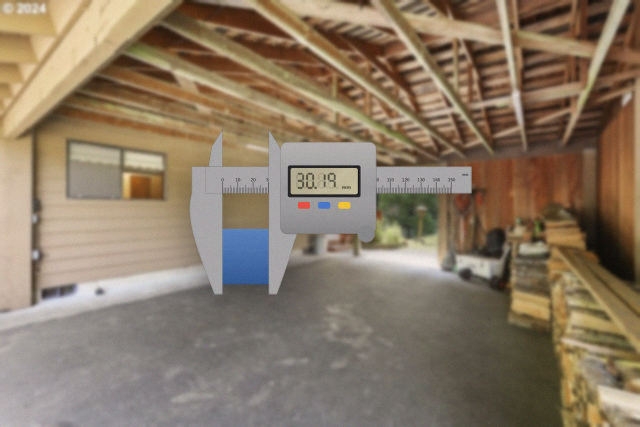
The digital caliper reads 30.19 mm
